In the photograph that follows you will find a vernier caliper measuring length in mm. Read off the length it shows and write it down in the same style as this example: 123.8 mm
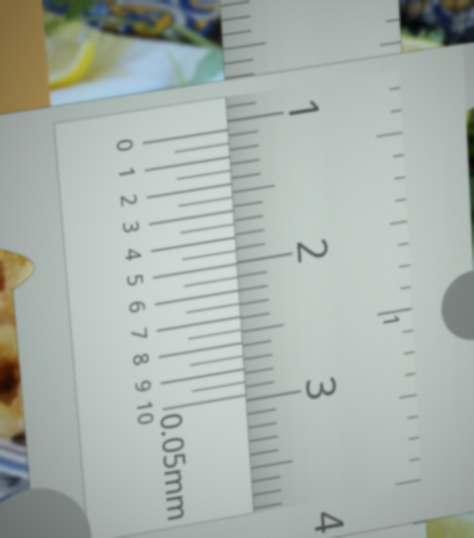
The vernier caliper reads 10.6 mm
